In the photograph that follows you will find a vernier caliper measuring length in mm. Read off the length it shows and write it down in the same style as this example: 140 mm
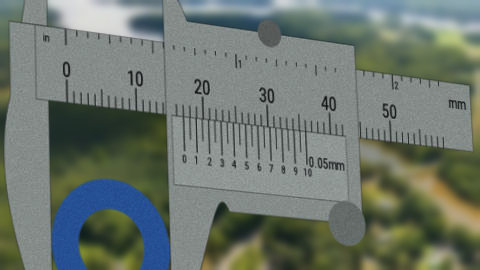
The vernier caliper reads 17.0 mm
